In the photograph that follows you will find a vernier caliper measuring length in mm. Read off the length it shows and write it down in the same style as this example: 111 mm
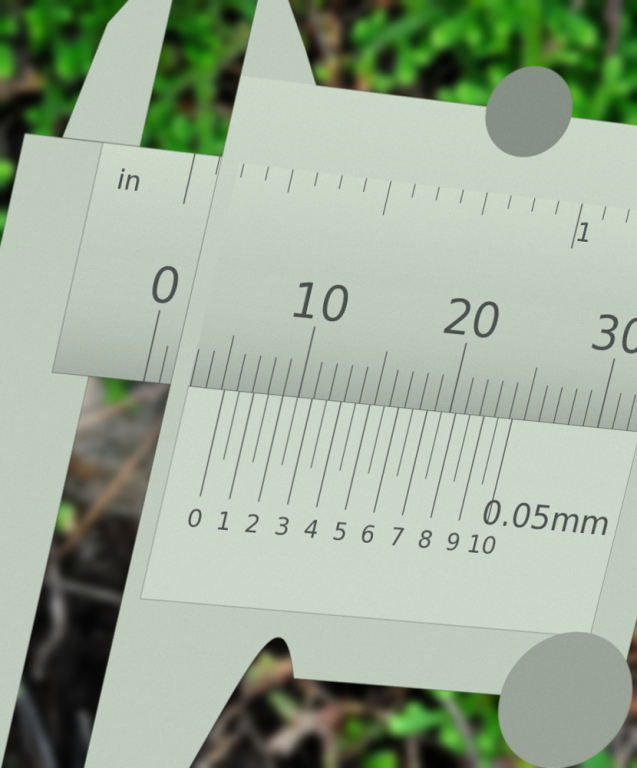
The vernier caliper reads 5.2 mm
